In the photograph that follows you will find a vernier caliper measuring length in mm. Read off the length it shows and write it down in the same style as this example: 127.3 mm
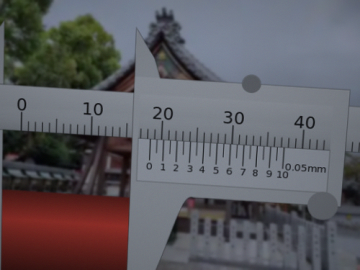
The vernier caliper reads 18.4 mm
